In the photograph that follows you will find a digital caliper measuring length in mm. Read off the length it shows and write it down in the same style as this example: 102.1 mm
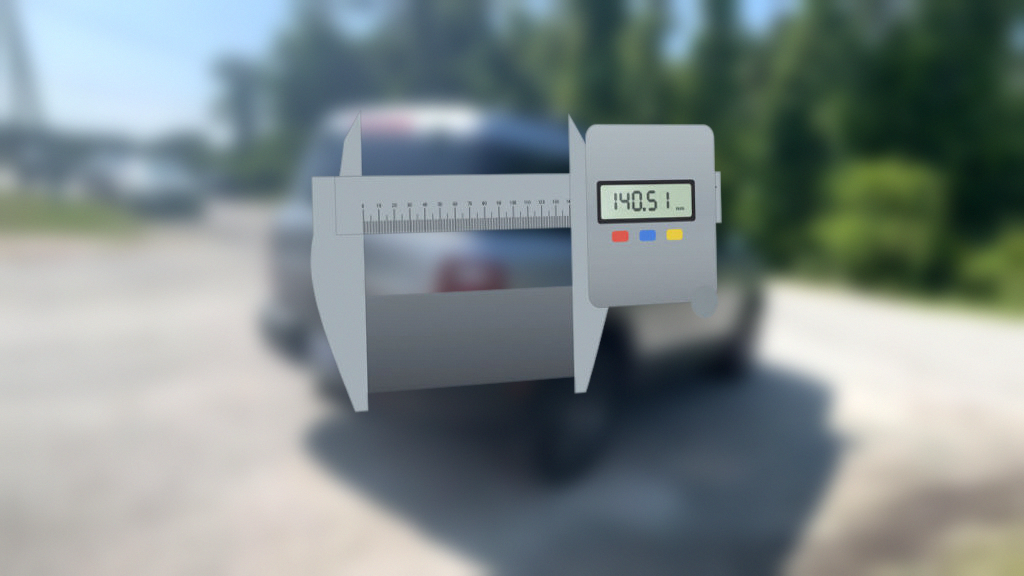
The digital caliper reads 140.51 mm
